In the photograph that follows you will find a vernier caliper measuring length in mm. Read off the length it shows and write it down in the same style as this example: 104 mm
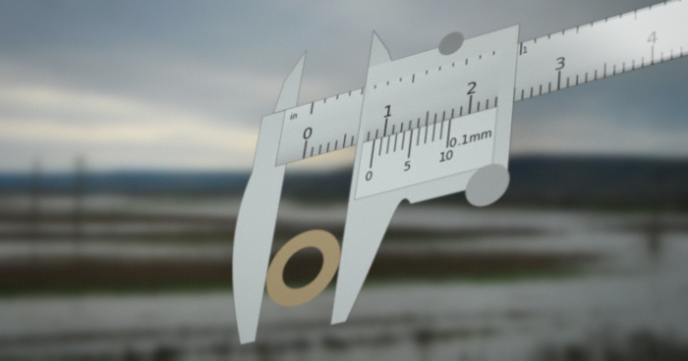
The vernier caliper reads 8.8 mm
